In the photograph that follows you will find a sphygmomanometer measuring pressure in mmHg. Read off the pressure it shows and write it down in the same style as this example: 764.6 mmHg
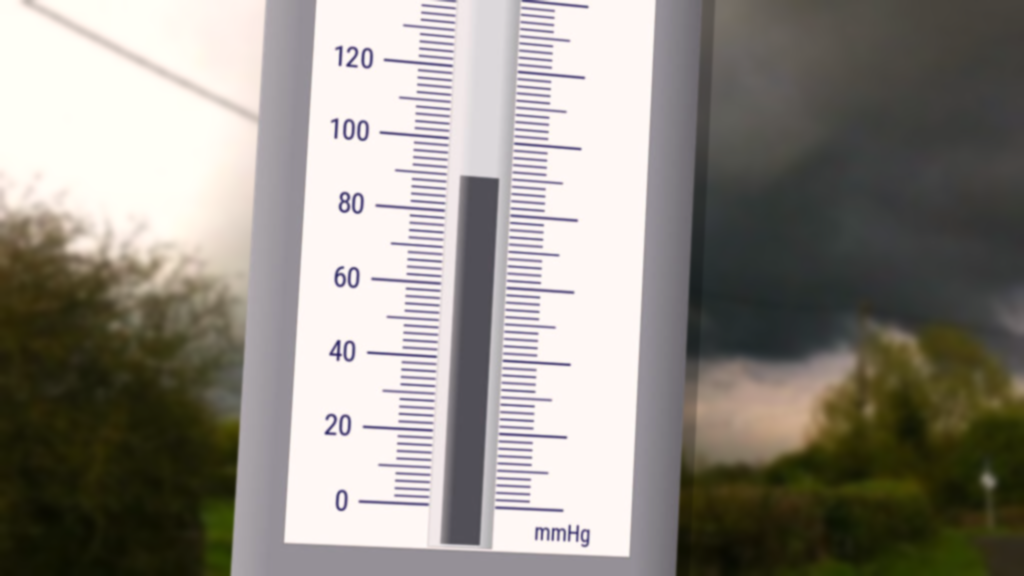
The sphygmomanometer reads 90 mmHg
